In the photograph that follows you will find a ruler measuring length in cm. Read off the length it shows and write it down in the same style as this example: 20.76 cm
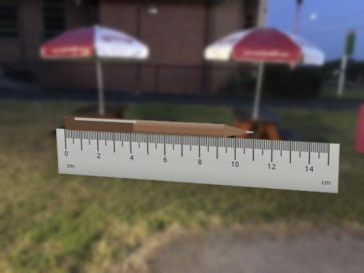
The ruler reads 11 cm
